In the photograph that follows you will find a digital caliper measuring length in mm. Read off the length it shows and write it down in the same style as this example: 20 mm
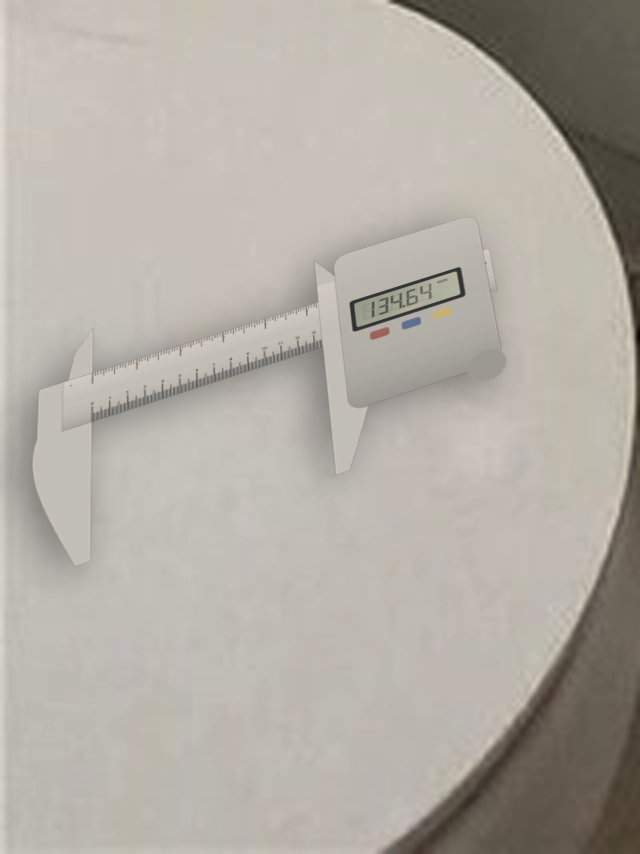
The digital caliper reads 134.64 mm
